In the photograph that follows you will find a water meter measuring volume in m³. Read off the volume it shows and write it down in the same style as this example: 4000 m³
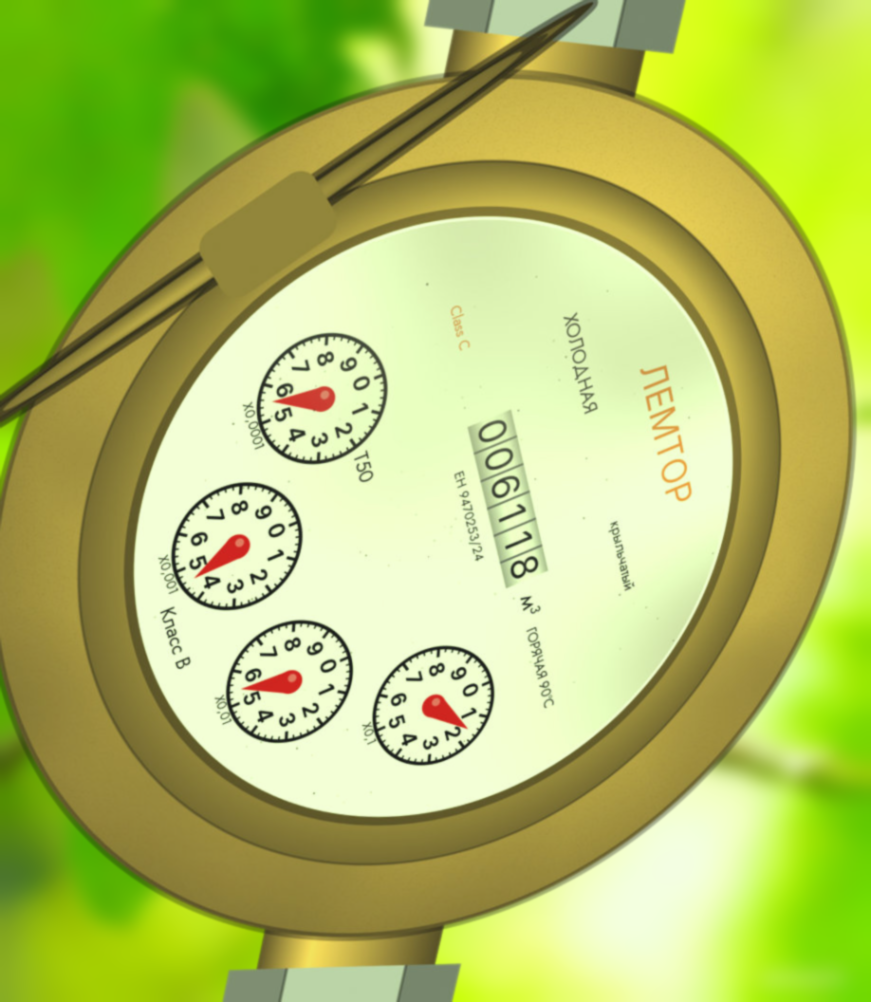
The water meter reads 6118.1545 m³
